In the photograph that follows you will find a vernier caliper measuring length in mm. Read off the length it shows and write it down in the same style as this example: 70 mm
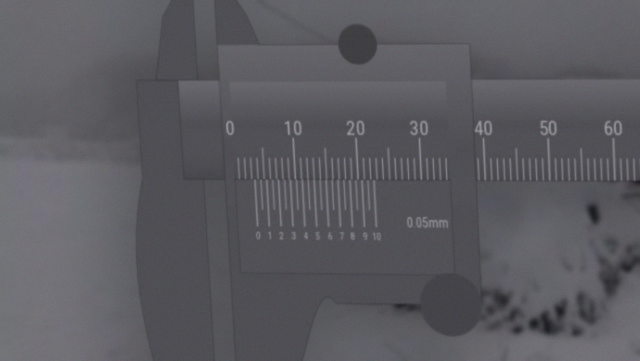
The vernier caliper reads 3.5 mm
